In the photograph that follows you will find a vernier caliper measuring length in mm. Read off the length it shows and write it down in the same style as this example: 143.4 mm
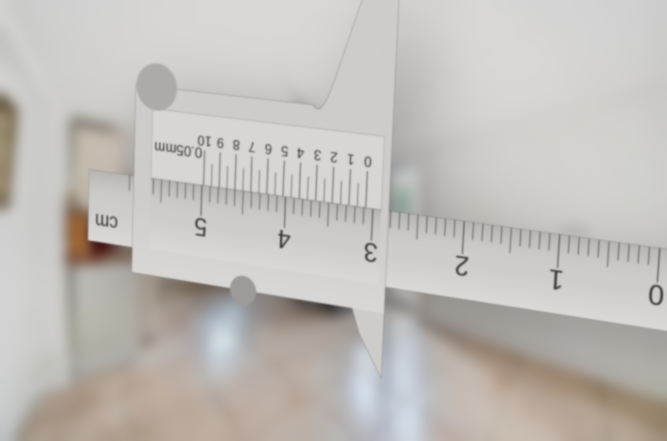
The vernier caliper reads 30.8 mm
